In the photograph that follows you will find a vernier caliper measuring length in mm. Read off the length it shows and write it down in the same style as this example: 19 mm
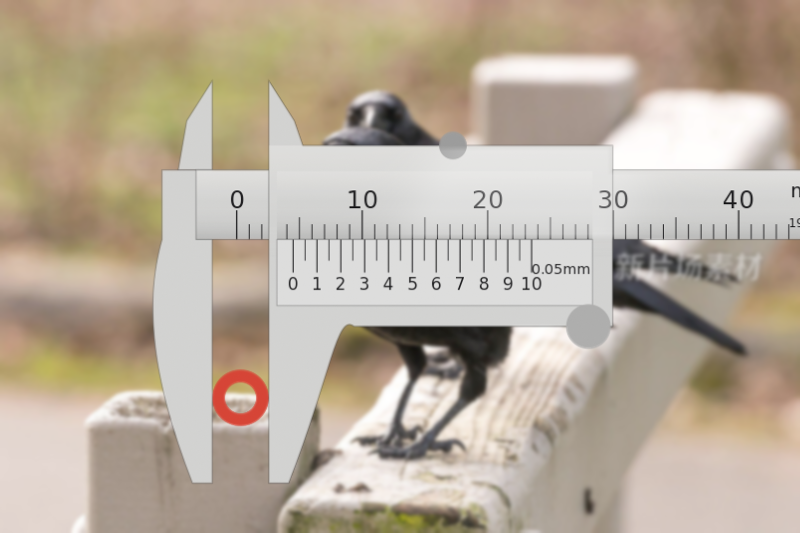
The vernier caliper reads 4.5 mm
